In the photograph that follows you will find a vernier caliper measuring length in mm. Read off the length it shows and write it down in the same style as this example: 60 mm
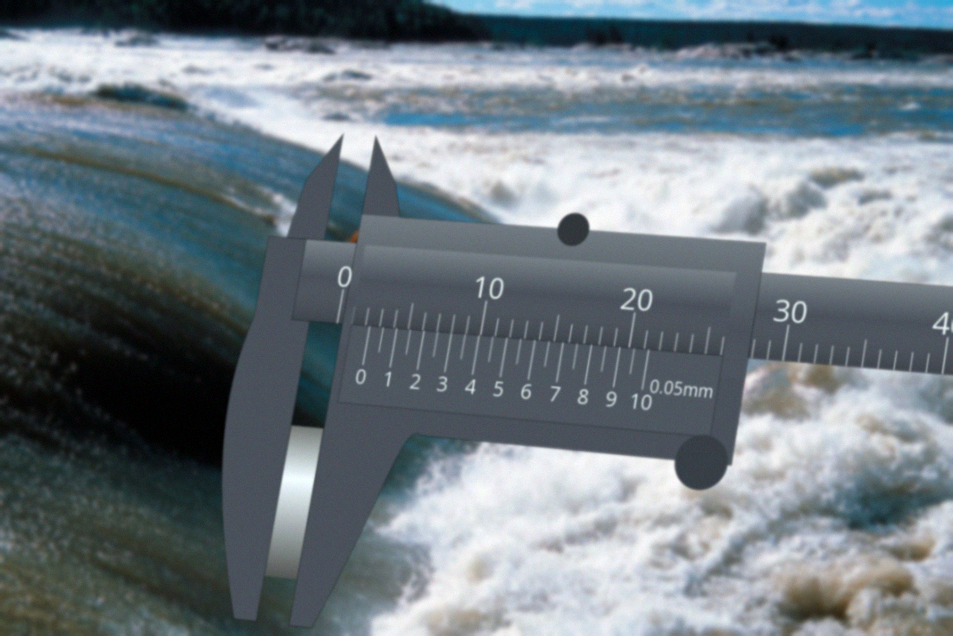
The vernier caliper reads 2.3 mm
